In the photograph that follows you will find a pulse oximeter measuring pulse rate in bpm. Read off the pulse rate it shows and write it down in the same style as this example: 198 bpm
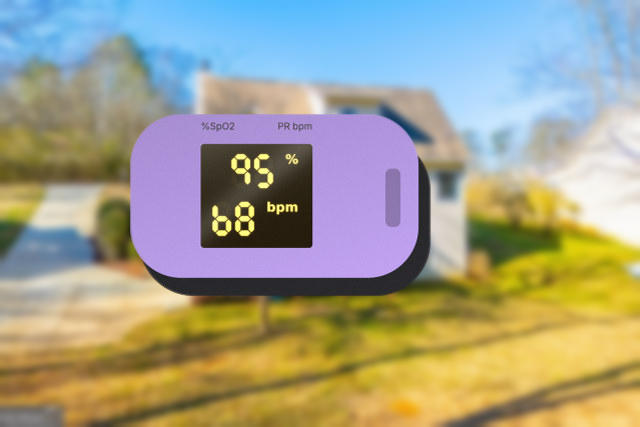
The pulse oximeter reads 68 bpm
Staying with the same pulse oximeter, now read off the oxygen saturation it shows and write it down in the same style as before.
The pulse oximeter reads 95 %
